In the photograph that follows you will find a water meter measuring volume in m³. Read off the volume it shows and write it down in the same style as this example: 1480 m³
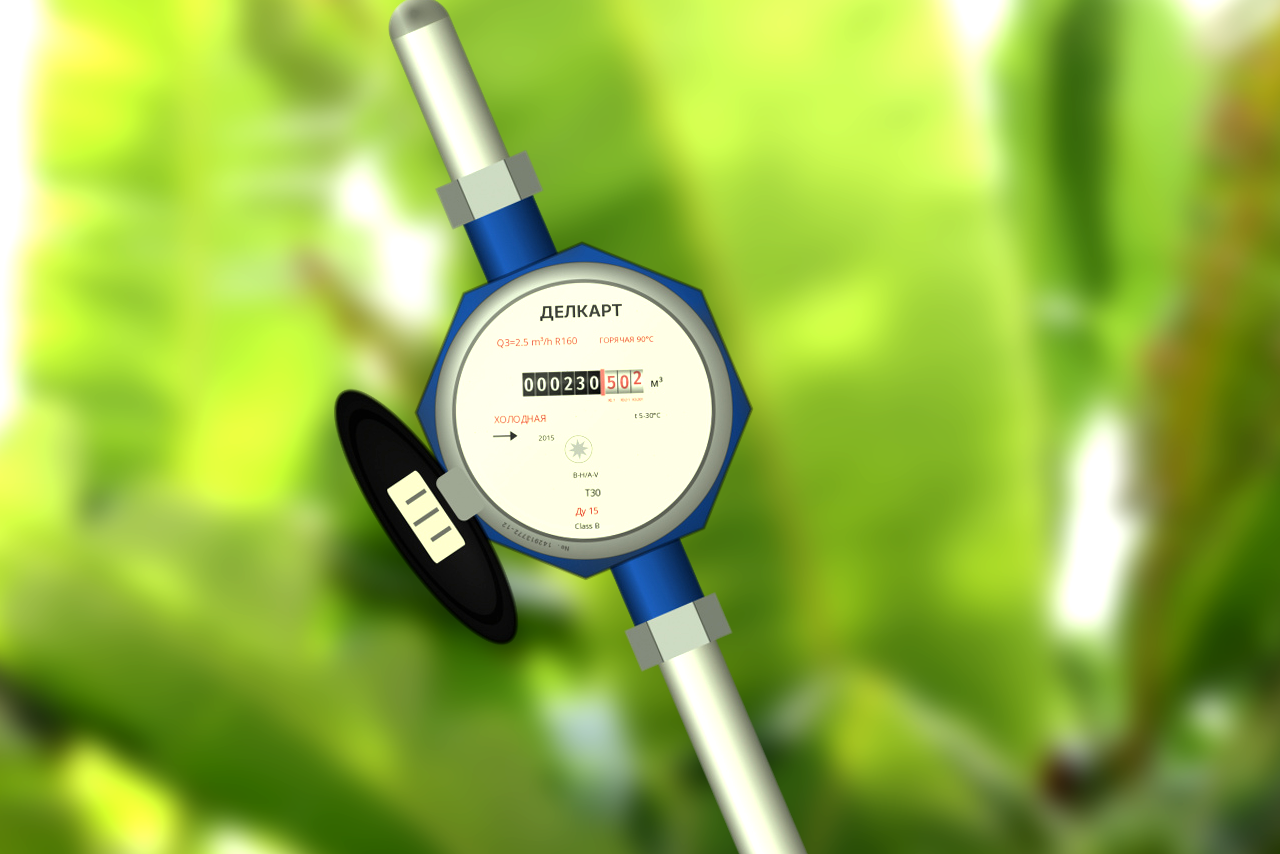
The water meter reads 230.502 m³
